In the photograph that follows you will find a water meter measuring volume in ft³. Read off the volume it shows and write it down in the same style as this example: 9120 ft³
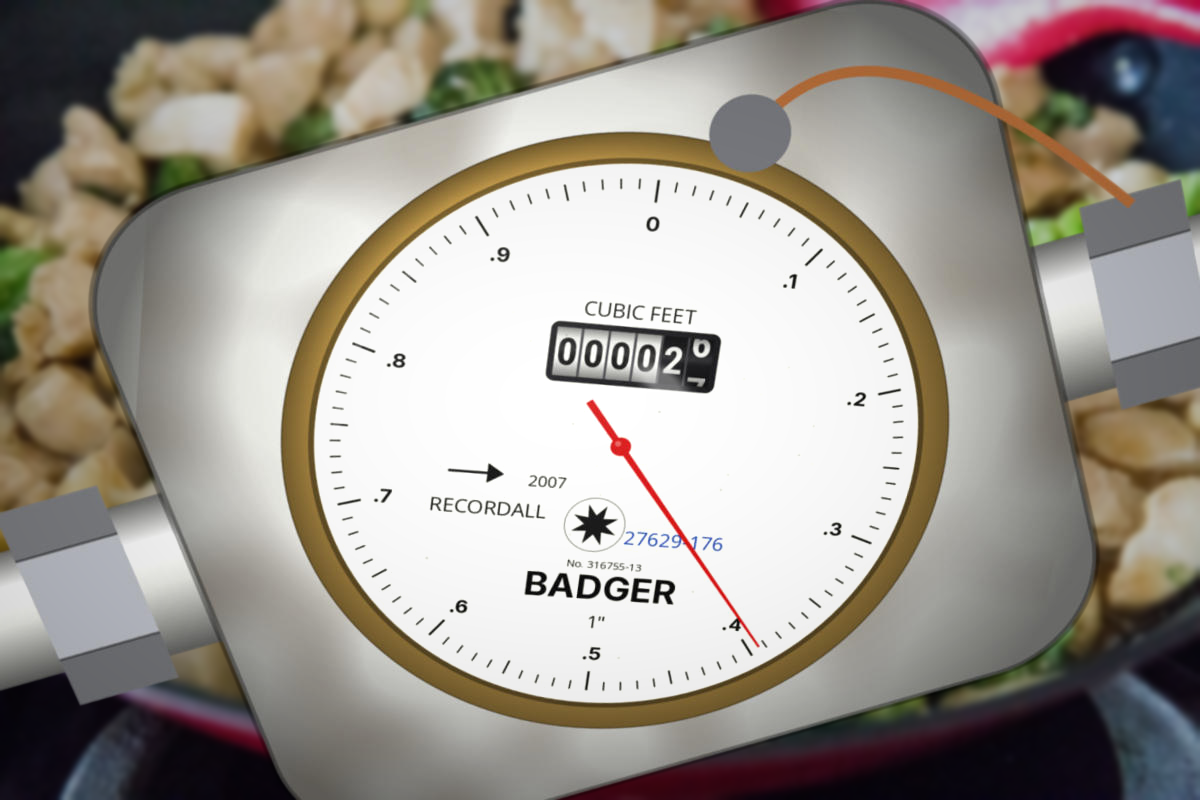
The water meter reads 26.39 ft³
